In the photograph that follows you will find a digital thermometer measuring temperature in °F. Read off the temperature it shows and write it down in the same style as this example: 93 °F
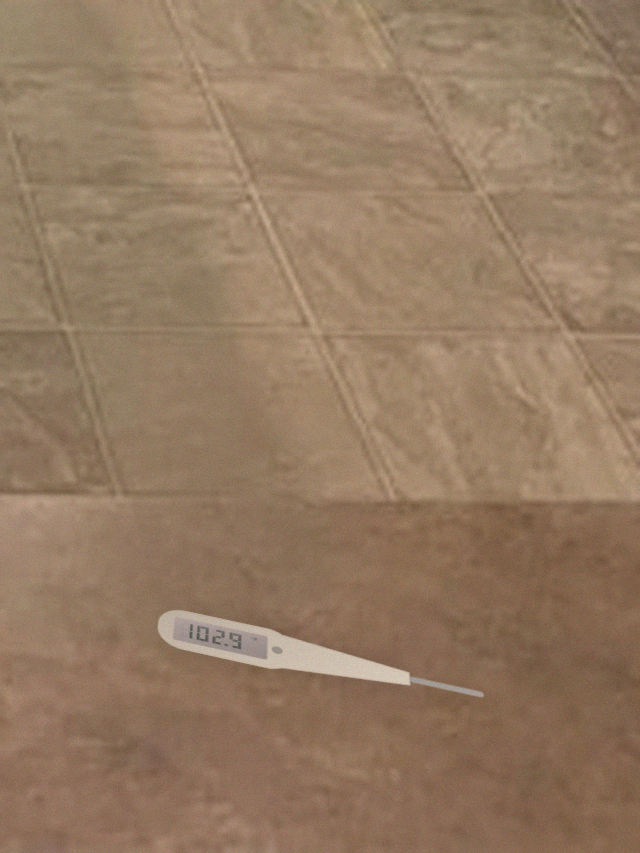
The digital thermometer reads 102.9 °F
